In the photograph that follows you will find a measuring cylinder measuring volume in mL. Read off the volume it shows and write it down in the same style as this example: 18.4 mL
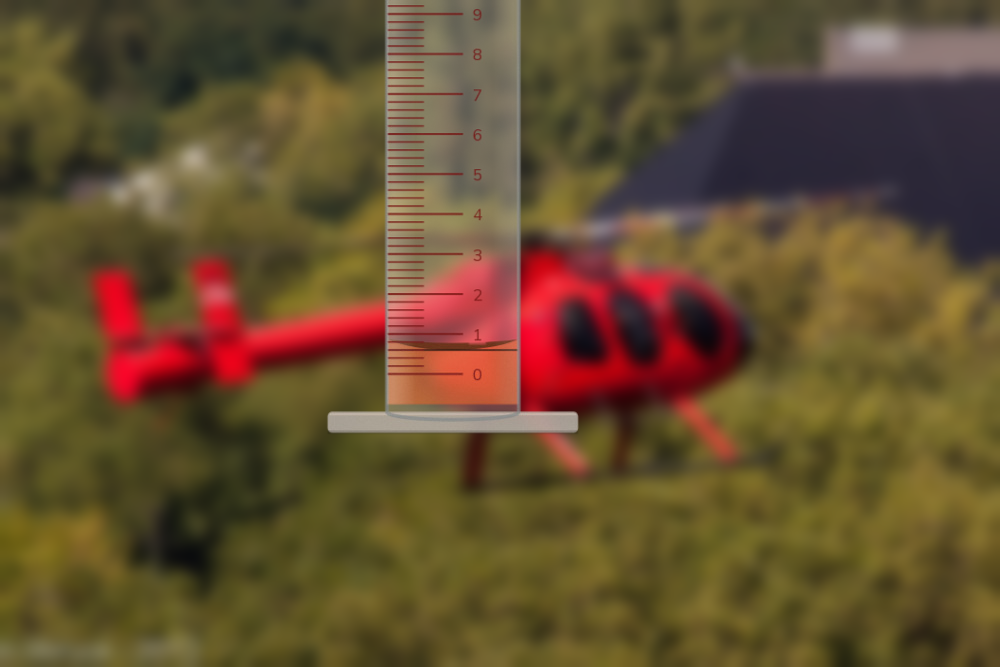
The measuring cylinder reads 0.6 mL
